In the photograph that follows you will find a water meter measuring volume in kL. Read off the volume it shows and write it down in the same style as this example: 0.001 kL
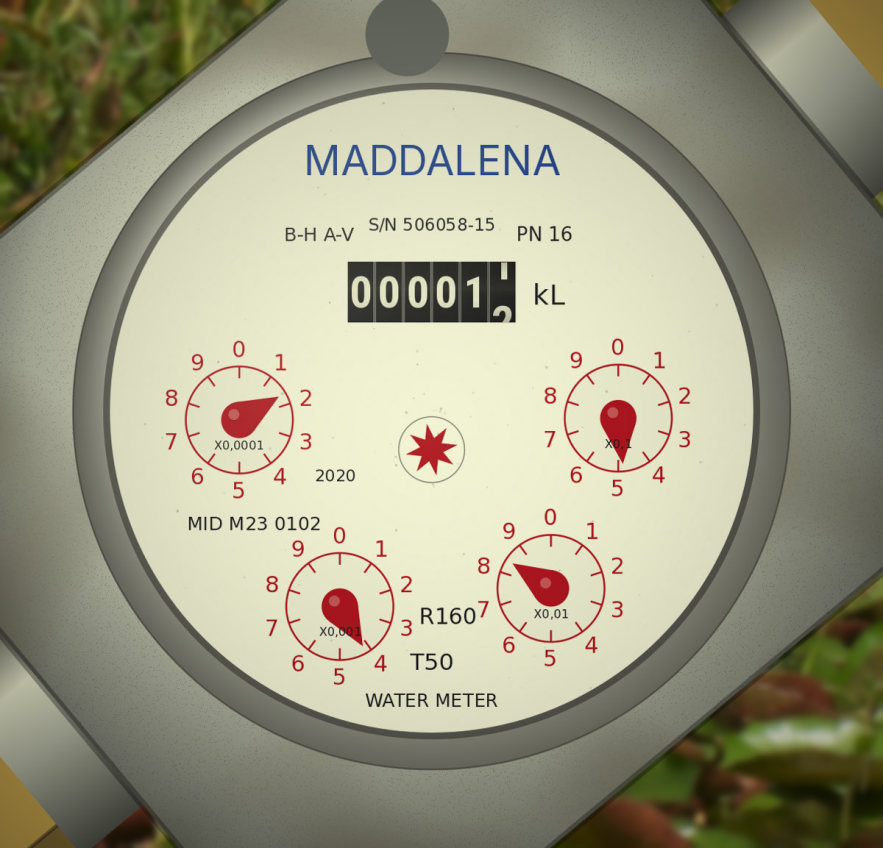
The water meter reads 11.4841 kL
